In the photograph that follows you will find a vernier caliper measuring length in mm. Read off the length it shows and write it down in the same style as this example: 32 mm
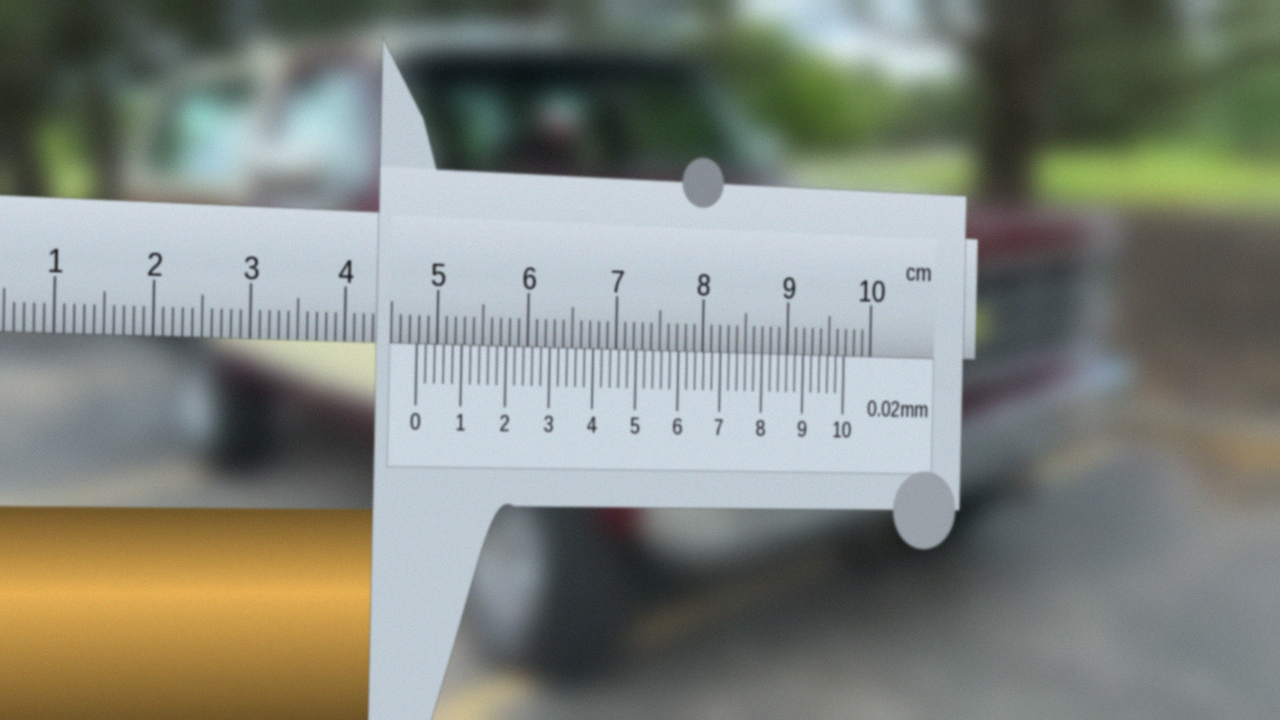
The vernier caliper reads 47.8 mm
